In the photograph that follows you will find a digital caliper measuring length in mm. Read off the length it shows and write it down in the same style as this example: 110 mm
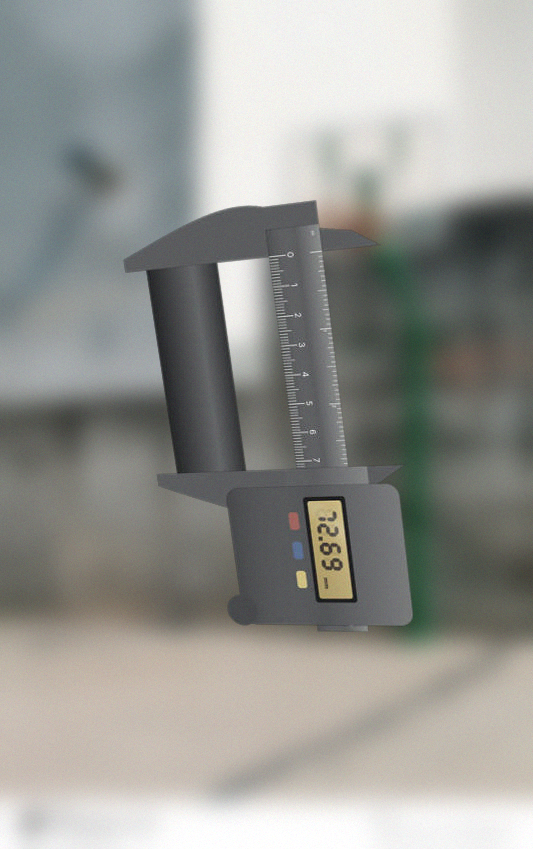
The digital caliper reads 72.69 mm
